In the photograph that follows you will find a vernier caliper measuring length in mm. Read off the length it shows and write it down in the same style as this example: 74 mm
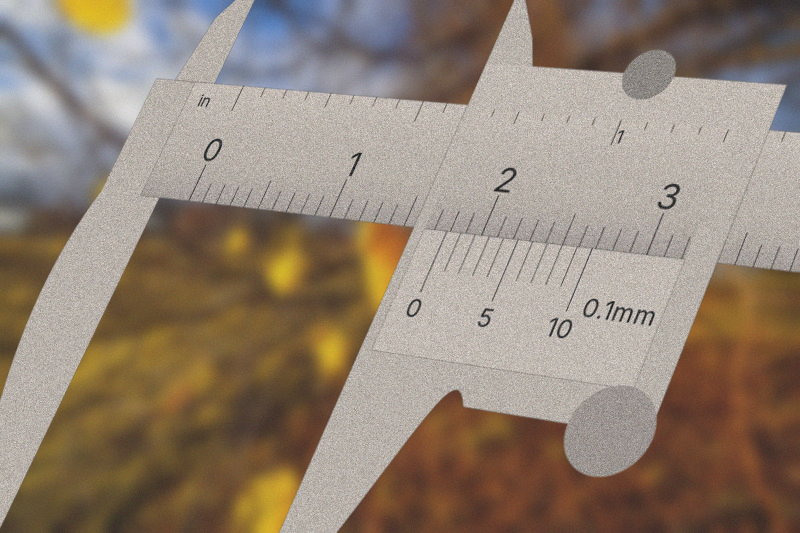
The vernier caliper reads 17.8 mm
